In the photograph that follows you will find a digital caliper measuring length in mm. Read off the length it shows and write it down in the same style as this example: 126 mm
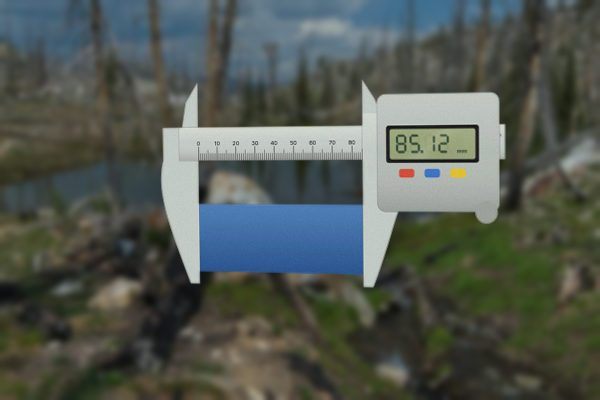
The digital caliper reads 85.12 mm
